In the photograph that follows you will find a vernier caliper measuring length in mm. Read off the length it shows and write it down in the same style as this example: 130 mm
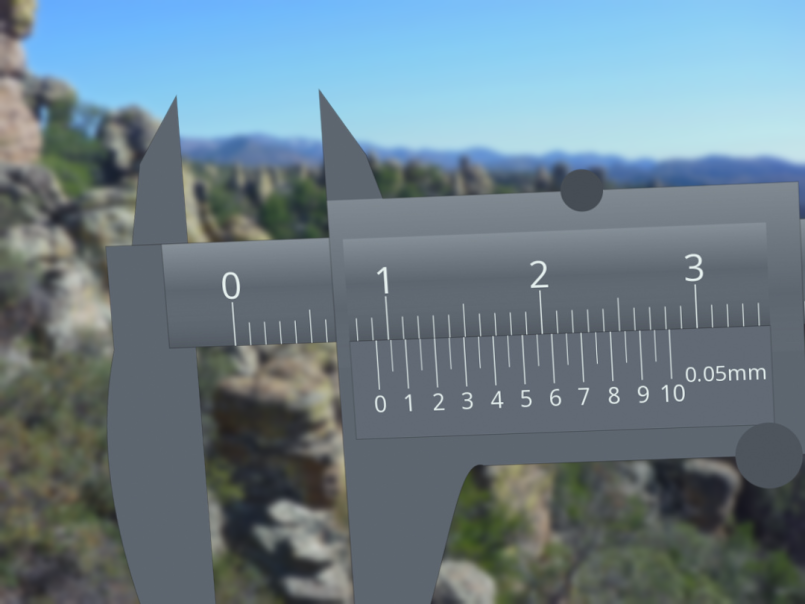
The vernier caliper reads 9.2 mm
